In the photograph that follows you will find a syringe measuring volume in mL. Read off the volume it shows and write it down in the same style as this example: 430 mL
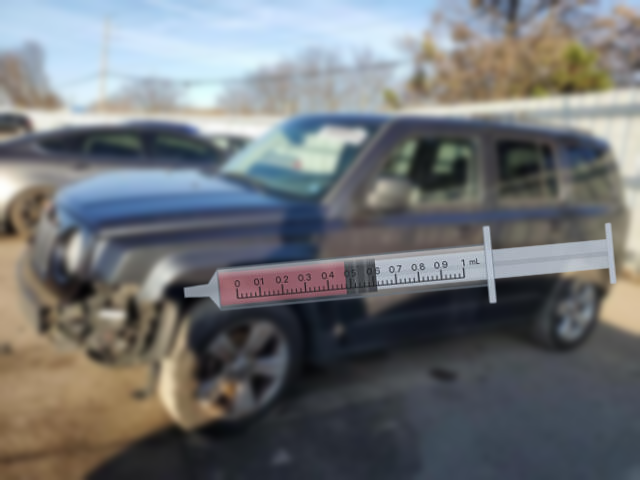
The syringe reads 0.48 mL
